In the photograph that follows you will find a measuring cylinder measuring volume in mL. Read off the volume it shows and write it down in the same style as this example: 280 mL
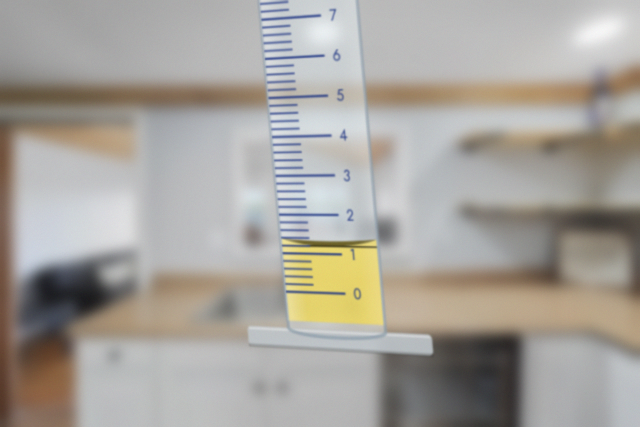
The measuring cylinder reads 1.2 mL
